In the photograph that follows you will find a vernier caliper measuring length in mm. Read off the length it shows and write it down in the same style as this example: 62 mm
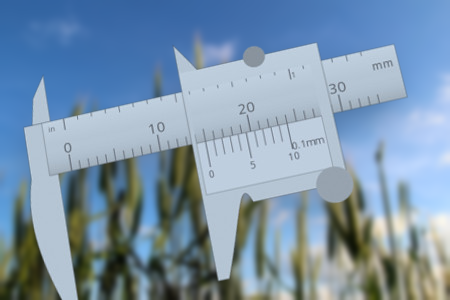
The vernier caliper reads 15.0 mm
